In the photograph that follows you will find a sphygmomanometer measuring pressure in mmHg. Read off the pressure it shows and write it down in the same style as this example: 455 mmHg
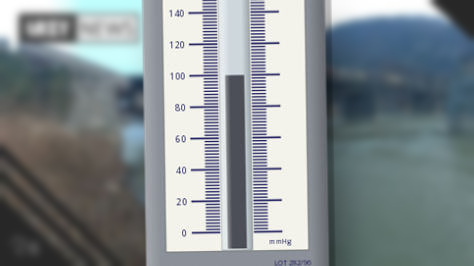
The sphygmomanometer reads 100 mmHg
